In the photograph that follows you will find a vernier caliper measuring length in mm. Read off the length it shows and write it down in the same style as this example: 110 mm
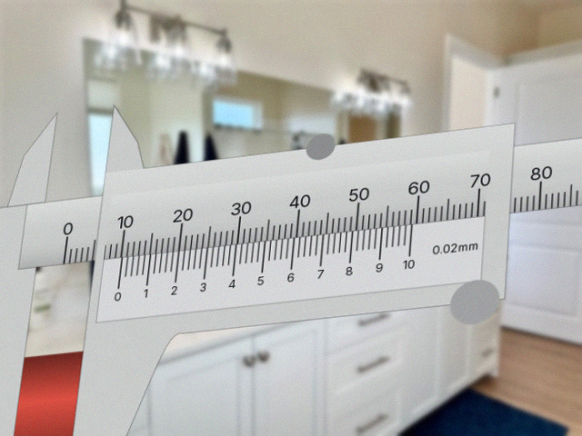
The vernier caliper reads 10.2 mm
